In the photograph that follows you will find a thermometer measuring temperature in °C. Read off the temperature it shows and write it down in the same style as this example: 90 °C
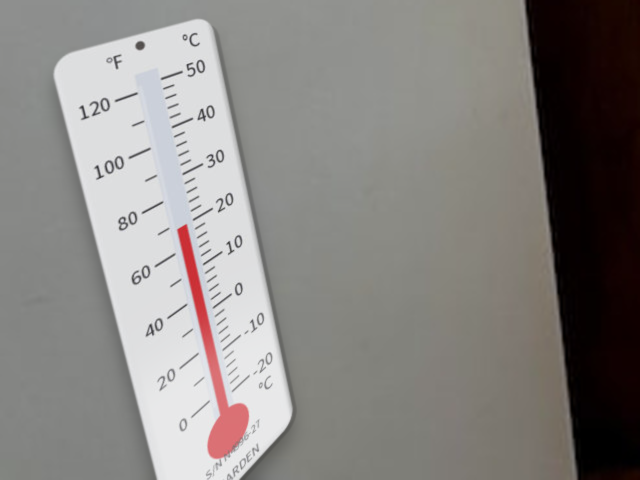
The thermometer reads 20 °C
